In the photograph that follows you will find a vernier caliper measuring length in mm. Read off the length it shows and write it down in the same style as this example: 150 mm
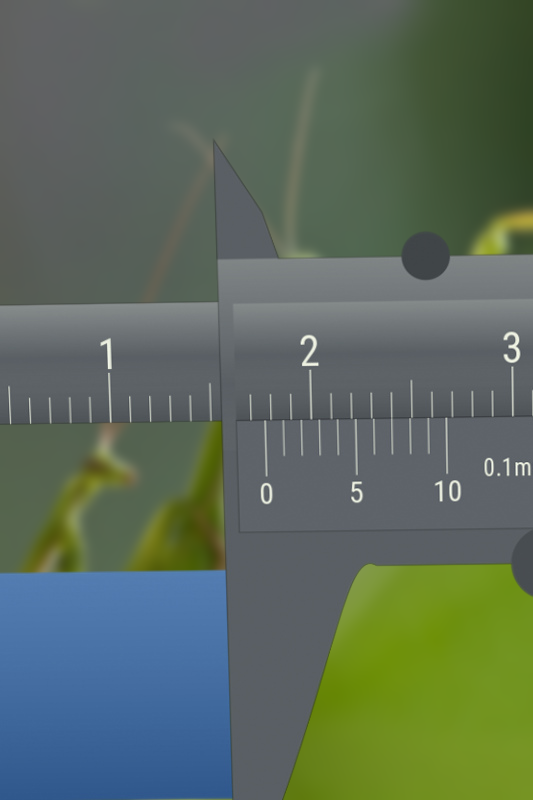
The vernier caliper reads 17.7 mm
